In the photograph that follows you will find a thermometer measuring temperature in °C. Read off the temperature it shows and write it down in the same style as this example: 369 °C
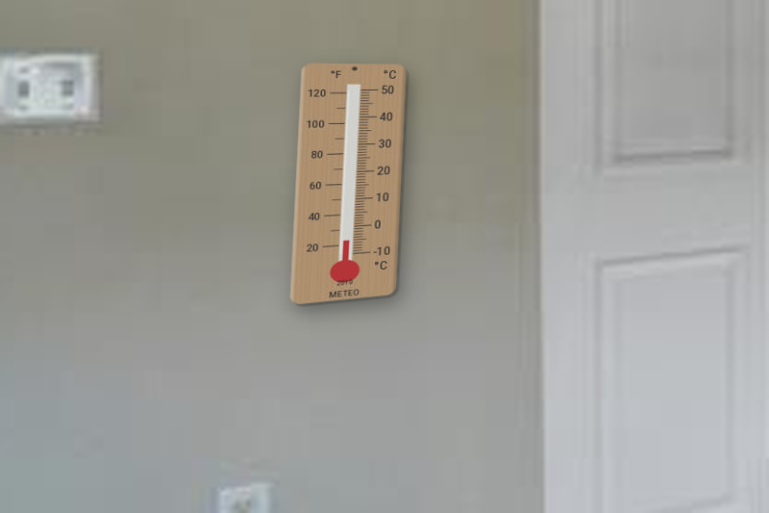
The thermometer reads -5 °C
